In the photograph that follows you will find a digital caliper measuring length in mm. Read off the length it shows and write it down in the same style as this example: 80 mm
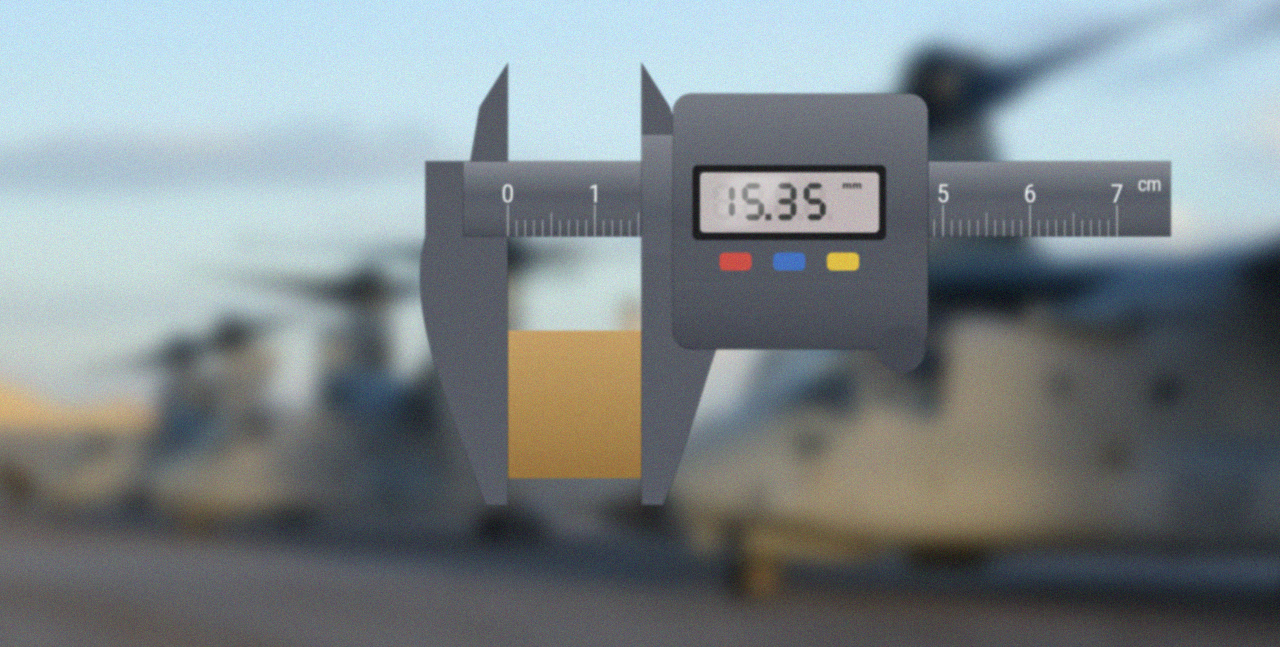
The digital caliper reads 15.35 mm
